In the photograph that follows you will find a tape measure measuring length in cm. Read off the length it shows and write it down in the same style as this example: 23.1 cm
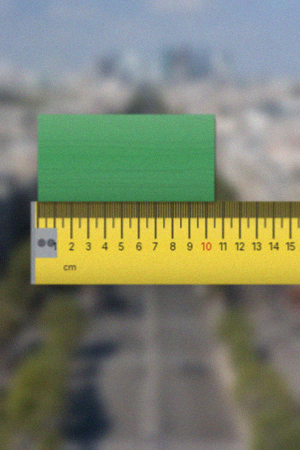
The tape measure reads 10.5 cm
